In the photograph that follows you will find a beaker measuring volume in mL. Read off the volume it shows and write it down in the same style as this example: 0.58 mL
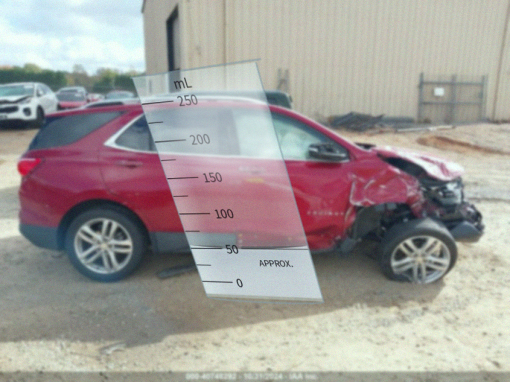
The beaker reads 50 mL
